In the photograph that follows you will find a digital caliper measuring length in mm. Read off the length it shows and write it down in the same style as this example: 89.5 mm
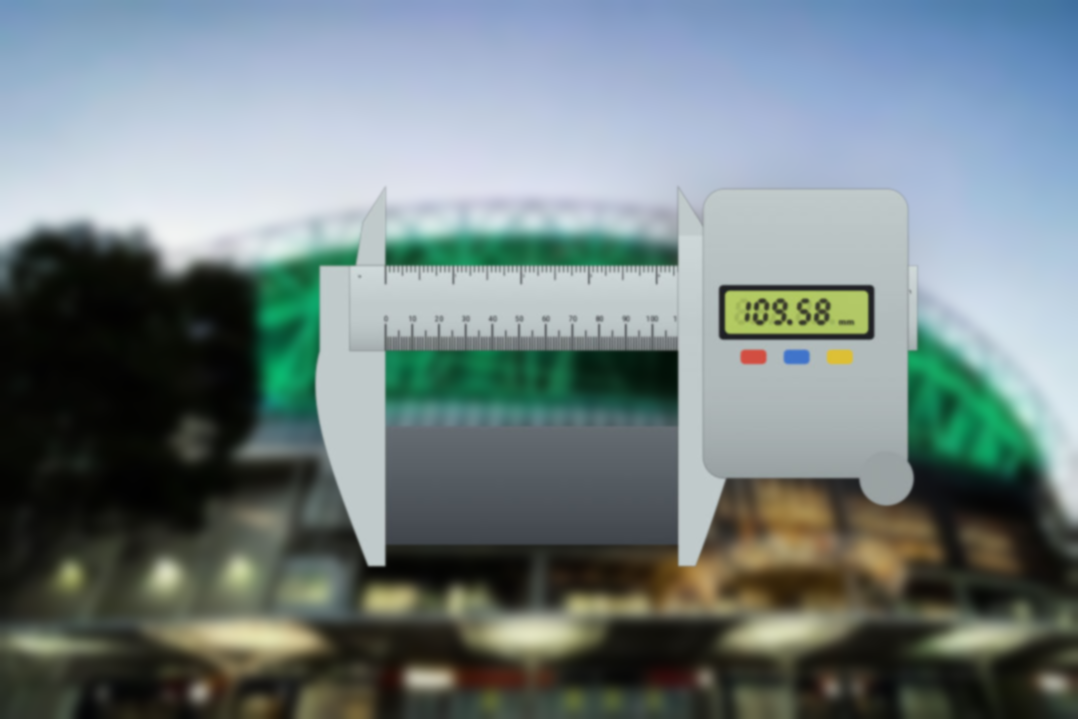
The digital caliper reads 109.58 mm
